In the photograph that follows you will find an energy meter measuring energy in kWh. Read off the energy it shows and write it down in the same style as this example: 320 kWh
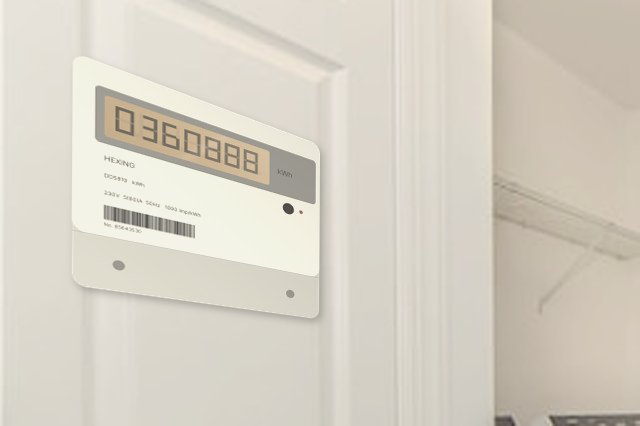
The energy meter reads 360888 kWh
